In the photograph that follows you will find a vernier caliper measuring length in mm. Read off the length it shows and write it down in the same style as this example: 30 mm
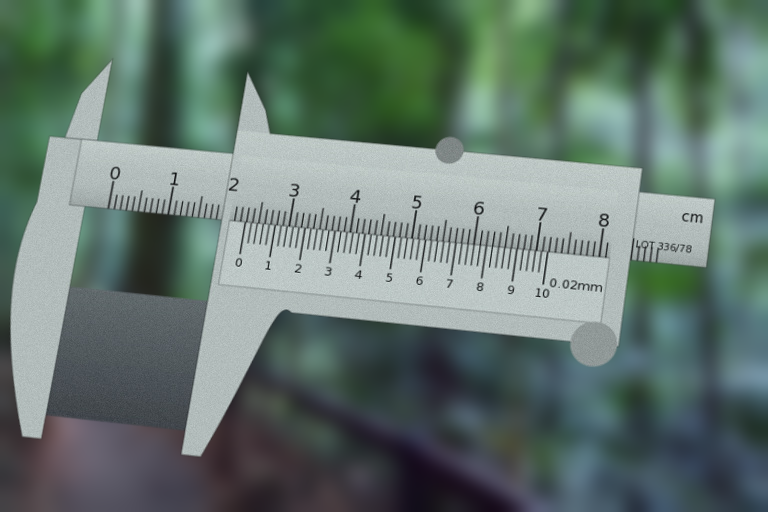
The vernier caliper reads 22.8 mm
